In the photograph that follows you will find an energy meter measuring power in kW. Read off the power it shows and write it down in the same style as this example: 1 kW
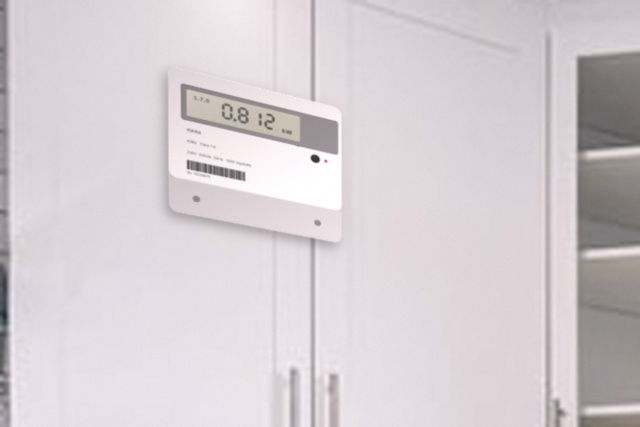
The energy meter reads 0.812 kW
